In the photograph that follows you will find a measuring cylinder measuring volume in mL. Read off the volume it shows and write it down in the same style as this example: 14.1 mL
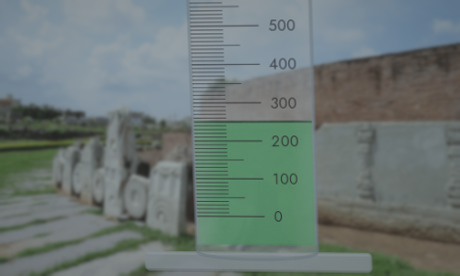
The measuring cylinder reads 250 mL
